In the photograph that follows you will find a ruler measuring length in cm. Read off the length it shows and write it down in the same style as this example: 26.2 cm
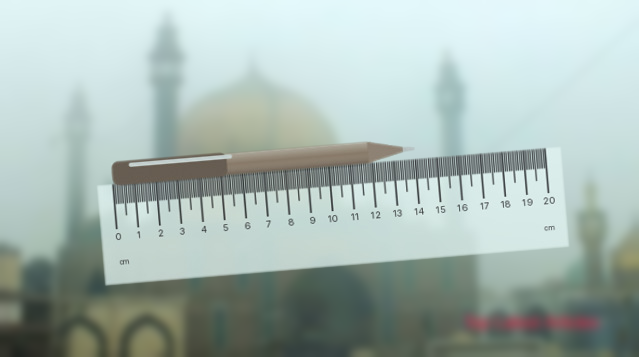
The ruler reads 14 cm
